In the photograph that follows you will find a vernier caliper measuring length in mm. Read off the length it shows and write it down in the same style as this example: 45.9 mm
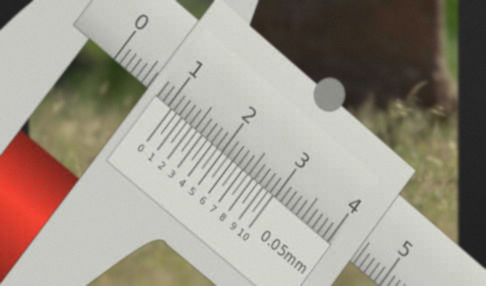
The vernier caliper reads 10.6 mm
